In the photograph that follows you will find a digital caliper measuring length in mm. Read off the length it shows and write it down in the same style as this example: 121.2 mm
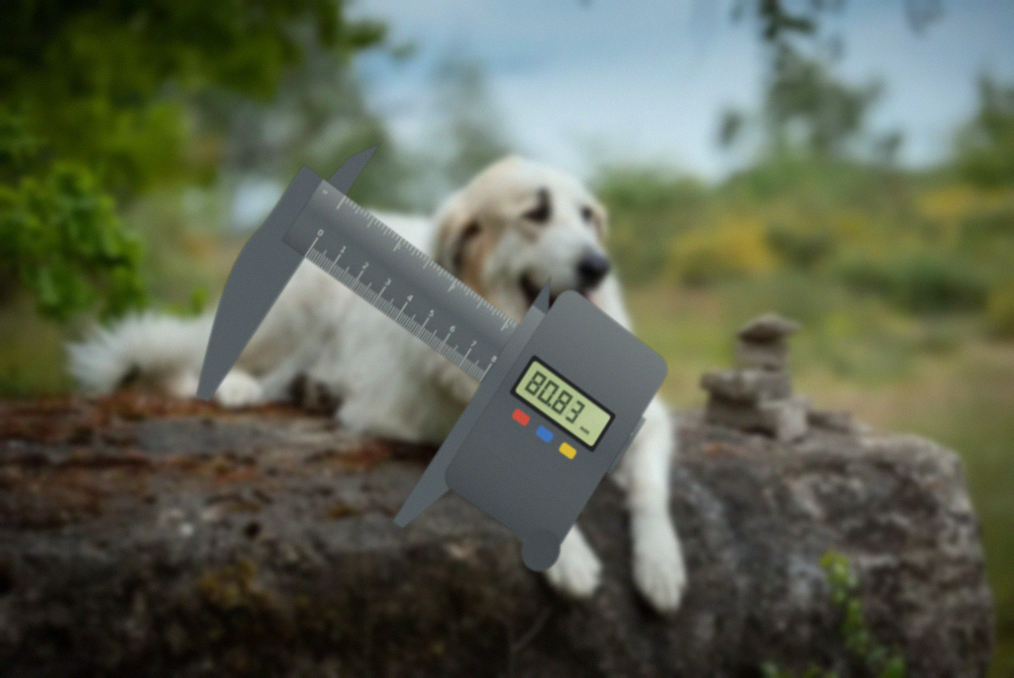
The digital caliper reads 80.83 mm
